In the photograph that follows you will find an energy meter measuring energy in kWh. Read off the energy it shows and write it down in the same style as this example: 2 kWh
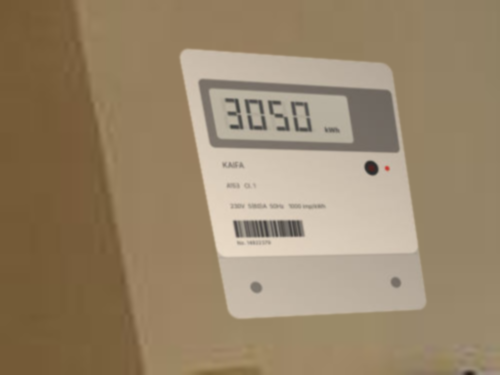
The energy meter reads 3050 kWh
